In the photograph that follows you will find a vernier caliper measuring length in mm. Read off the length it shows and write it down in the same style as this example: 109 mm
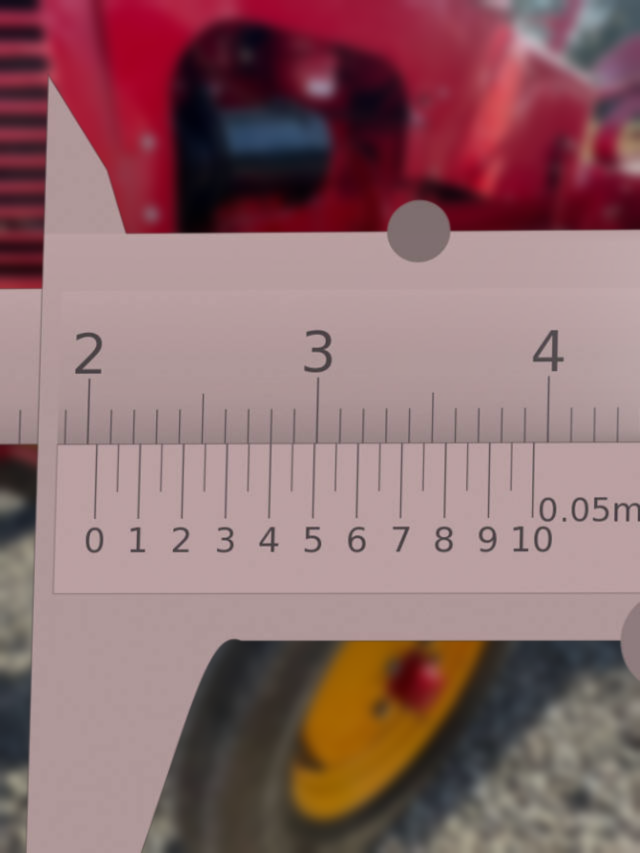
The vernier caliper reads 20.4 mm
